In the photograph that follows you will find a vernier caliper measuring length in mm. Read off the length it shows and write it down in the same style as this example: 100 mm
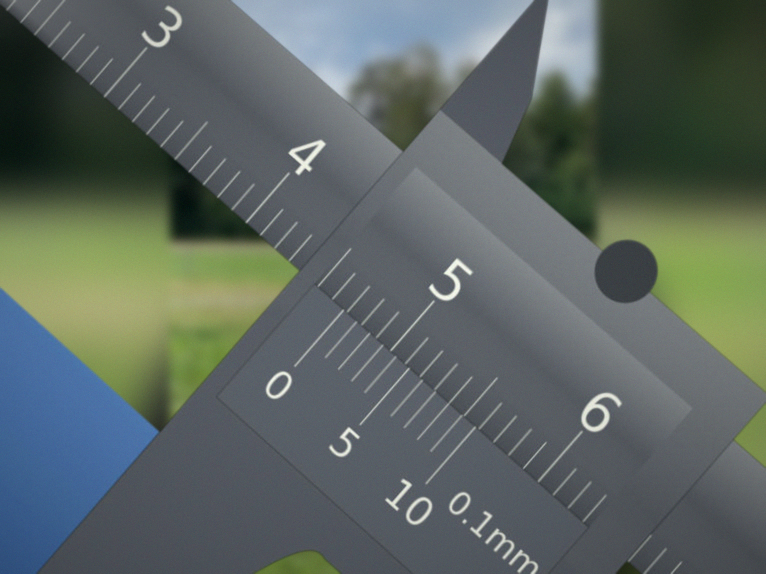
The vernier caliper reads 46.8 mm
